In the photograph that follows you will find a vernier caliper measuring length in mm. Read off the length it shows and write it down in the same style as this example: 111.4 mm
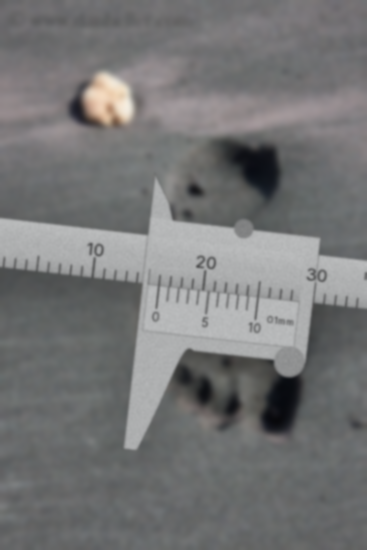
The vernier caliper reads 16.0 mm
